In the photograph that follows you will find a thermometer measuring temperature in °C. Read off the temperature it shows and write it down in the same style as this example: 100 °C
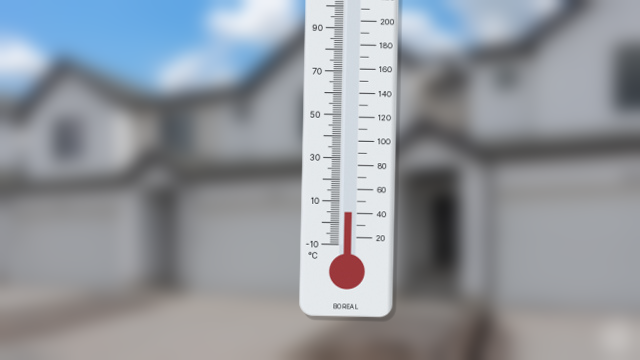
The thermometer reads 5 °C
